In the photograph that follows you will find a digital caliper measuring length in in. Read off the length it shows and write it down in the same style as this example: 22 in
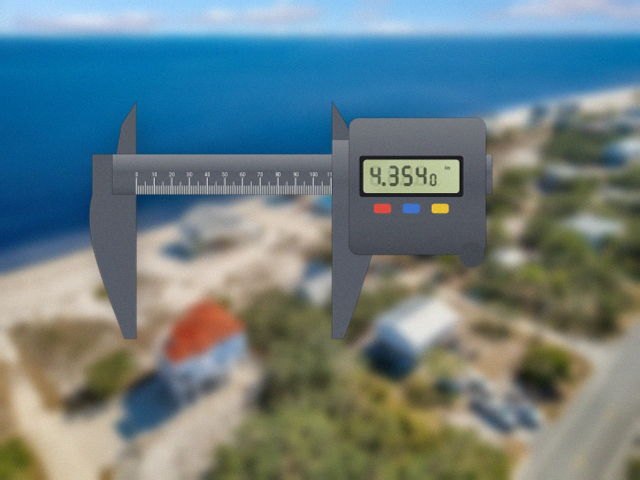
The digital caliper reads 4.3540 in
